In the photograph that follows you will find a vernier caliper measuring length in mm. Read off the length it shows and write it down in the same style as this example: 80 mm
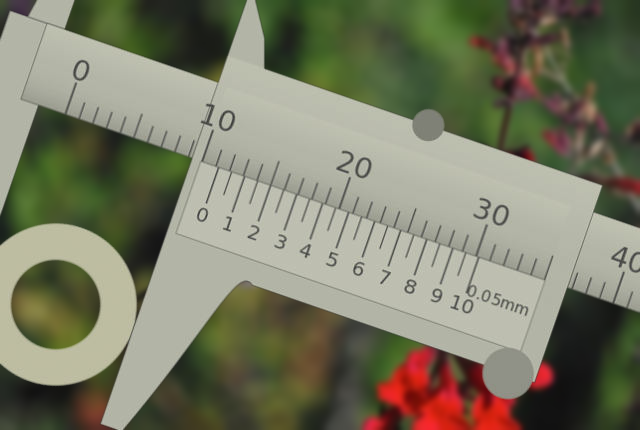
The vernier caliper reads 11.2 mm
